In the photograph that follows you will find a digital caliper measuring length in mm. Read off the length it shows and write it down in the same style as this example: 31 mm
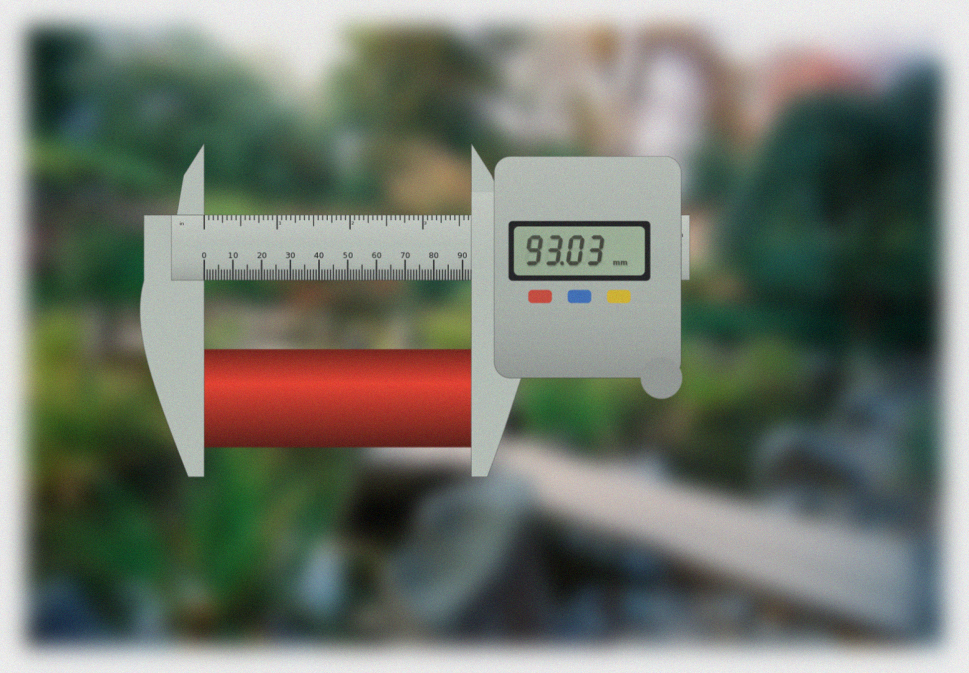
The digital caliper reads 93.03 mm
